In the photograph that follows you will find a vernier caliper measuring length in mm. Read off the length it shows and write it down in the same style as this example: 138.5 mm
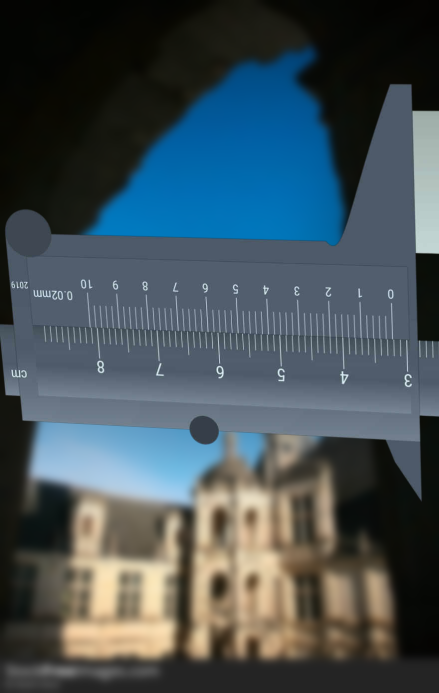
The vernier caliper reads 32.2 mm
